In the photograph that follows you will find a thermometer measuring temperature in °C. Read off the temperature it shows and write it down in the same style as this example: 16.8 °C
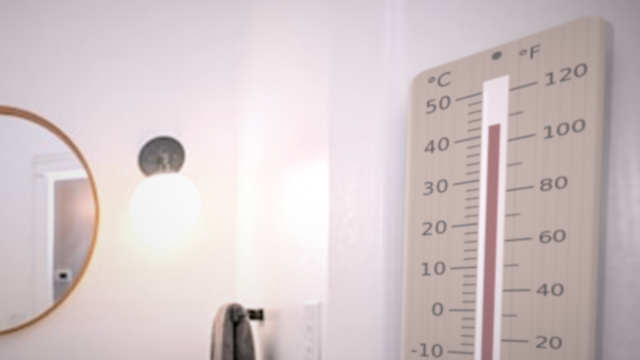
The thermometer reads 42 °C
